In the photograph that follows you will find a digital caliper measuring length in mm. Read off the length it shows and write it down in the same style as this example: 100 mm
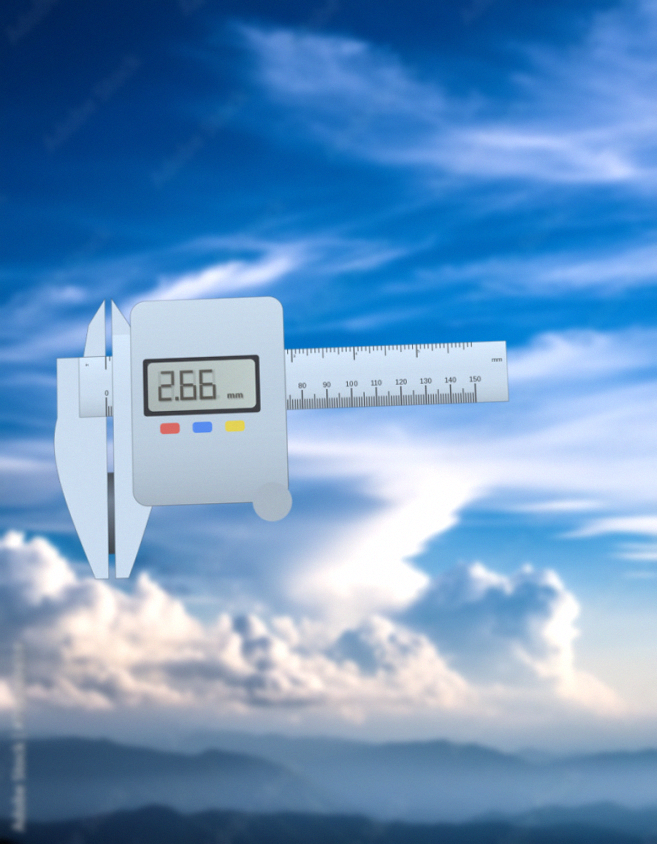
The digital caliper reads 2.66 mm
